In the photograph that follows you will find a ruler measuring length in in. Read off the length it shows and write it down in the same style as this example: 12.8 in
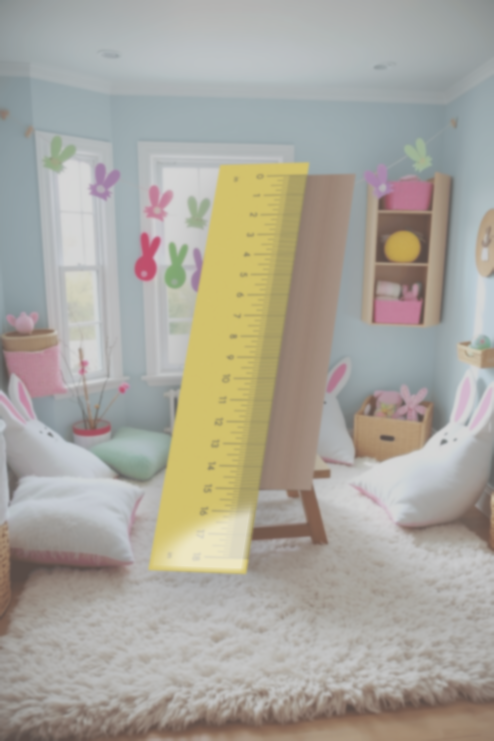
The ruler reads 15 in
